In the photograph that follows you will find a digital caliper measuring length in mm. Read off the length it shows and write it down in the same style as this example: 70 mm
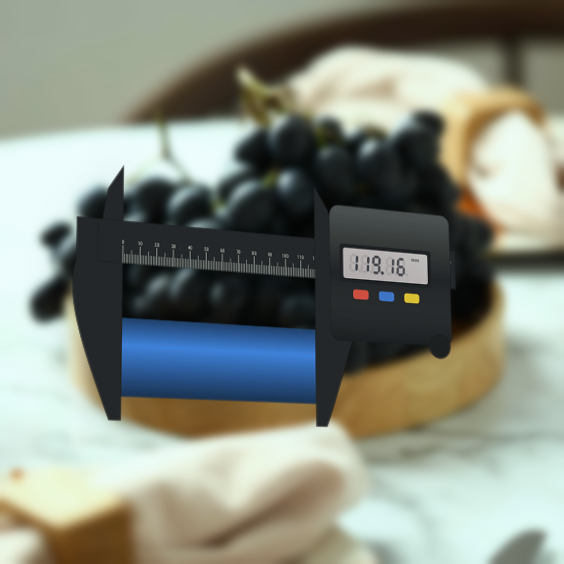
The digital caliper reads 119.16 mm
